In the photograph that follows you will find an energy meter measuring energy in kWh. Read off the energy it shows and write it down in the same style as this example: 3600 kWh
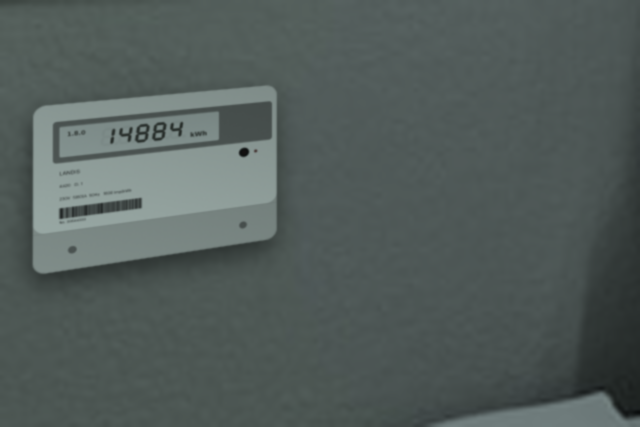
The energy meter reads 14884 kWh
